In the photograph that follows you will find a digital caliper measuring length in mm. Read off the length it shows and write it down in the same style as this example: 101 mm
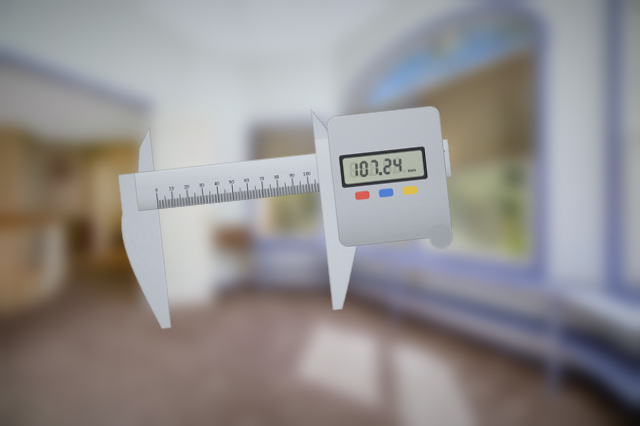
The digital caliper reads 107.24 mm
